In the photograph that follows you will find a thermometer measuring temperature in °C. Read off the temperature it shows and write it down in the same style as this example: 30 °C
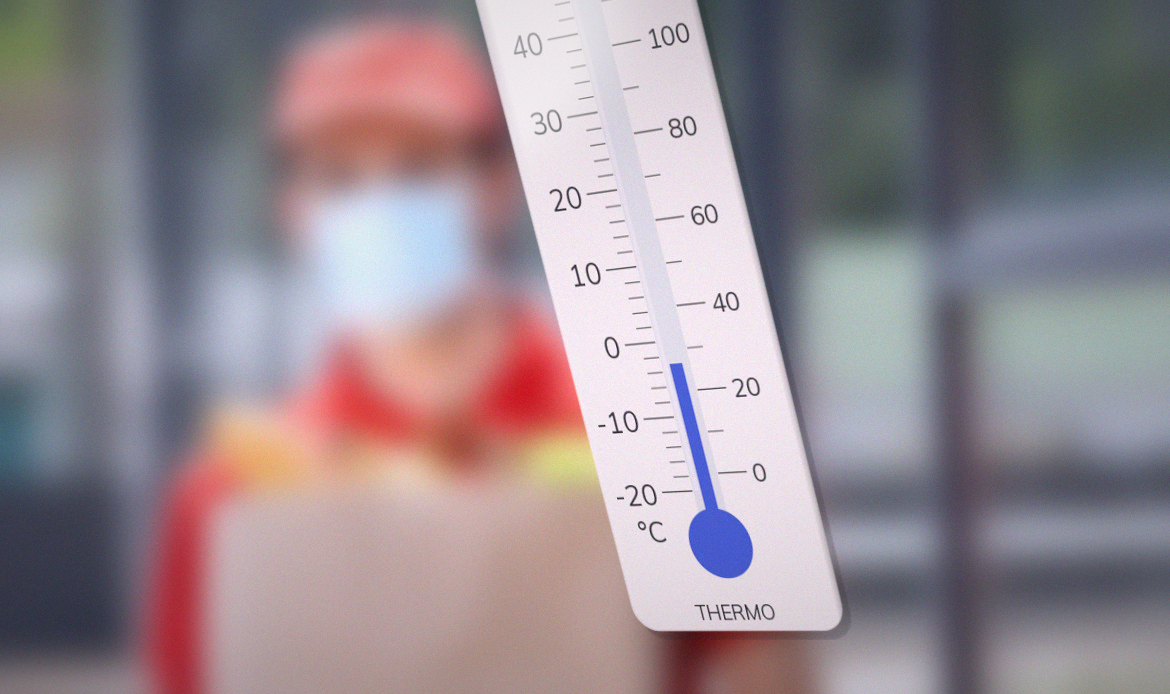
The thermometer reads -3 °C
